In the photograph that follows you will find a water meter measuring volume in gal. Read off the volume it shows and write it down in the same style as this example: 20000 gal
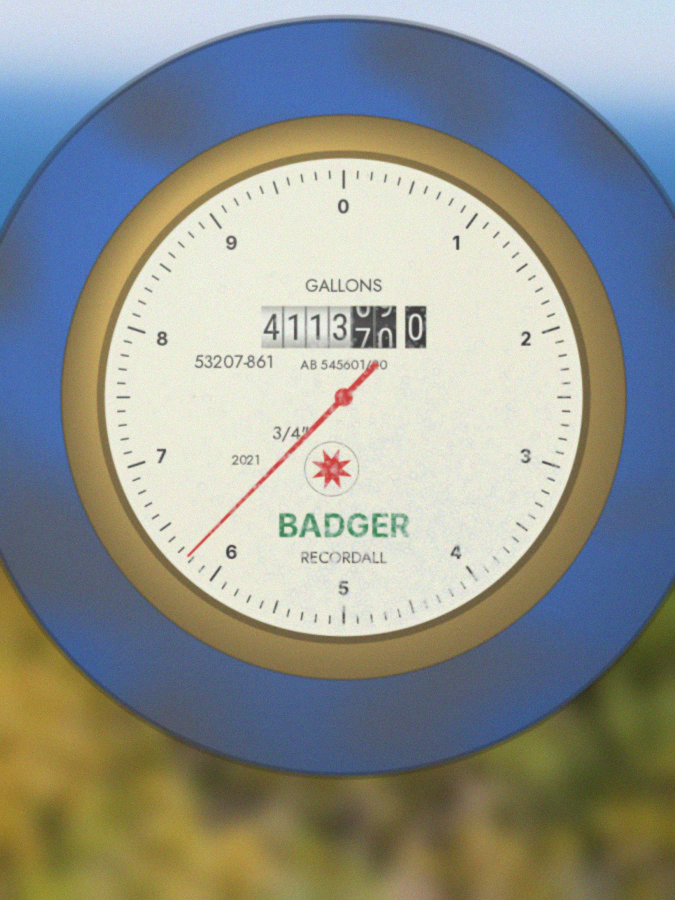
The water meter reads 4113696.2 gal
